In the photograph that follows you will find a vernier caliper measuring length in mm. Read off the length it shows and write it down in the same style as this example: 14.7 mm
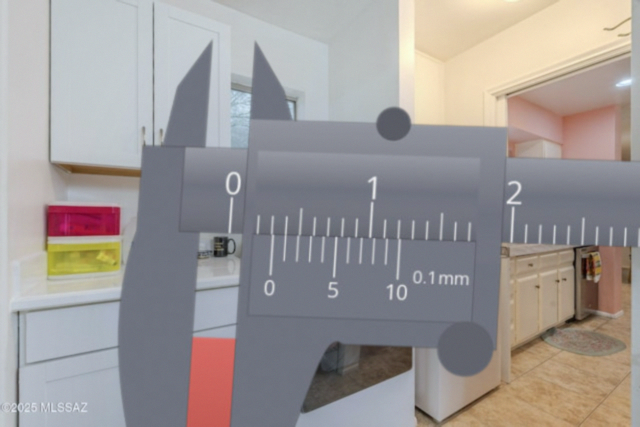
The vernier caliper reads 3.1 mm
